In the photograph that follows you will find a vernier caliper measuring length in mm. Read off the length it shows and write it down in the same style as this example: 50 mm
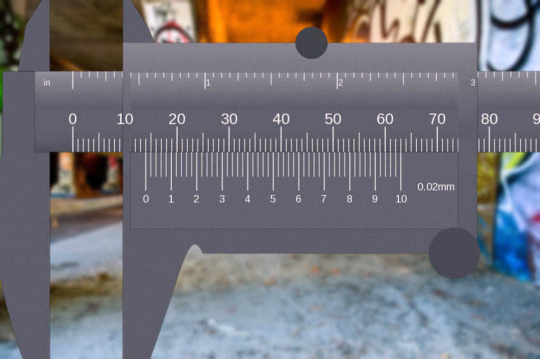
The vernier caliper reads 14.0 mm
